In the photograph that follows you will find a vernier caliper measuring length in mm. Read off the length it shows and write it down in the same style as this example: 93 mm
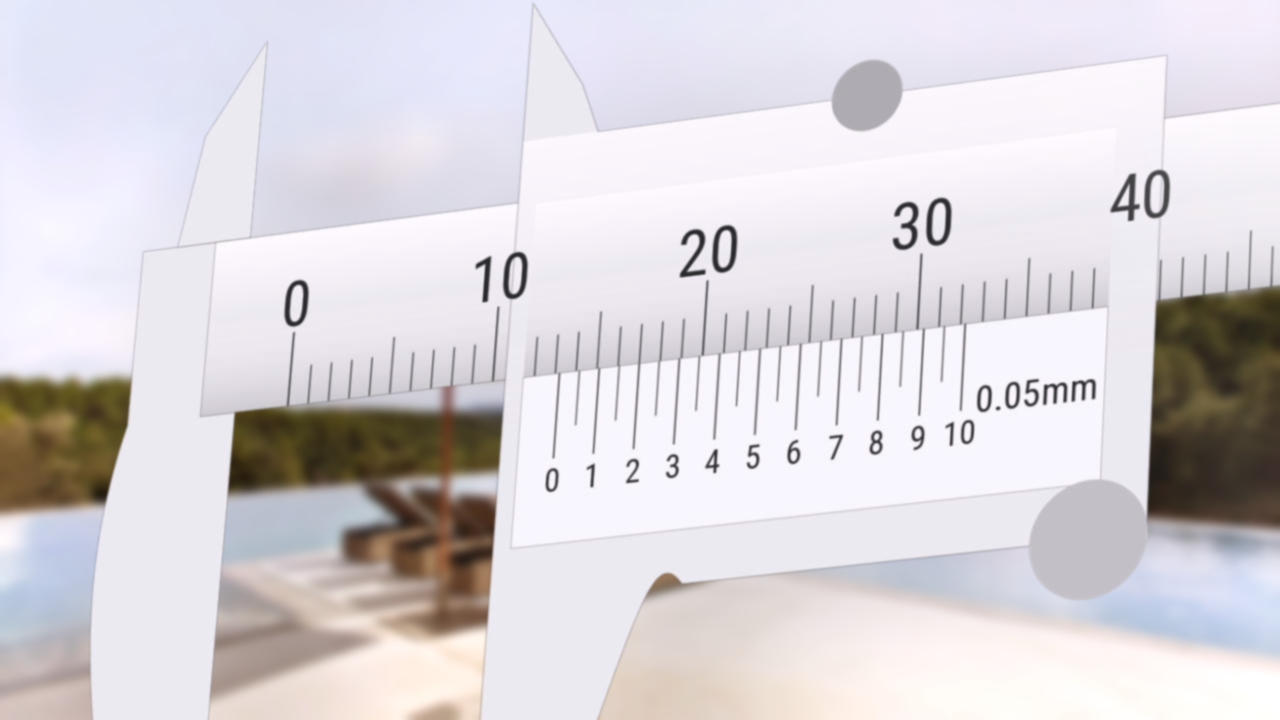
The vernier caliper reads 13.2 mm
